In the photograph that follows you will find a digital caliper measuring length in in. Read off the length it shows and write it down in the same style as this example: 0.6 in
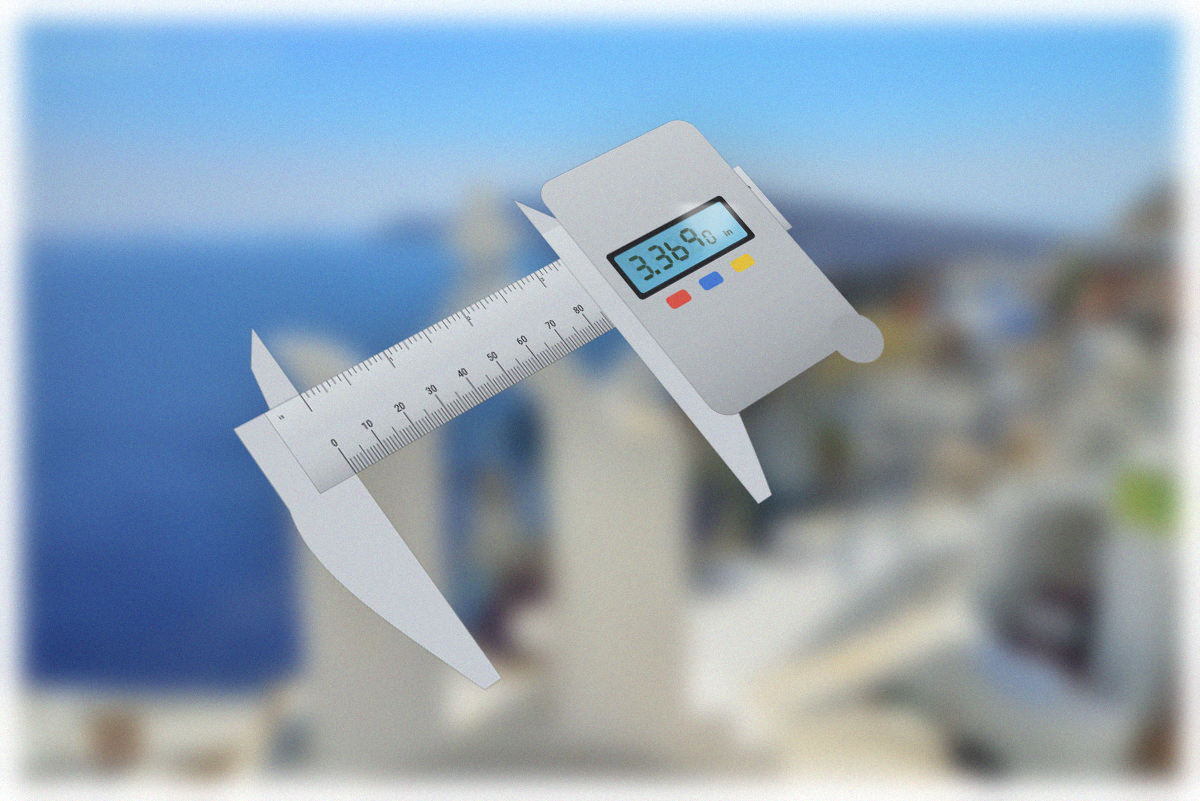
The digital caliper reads 3.3690 in
